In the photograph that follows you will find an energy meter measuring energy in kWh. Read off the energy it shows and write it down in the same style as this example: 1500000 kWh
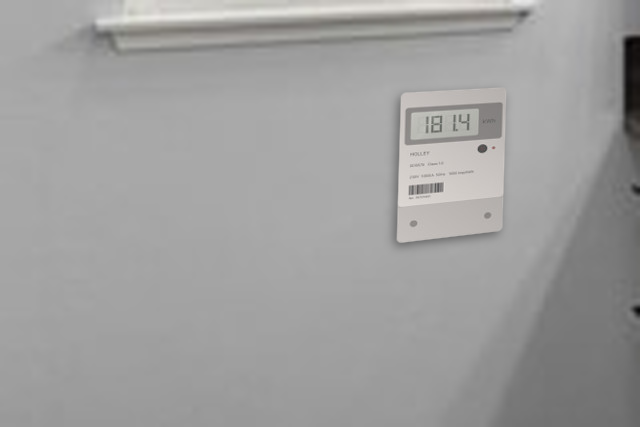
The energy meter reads 181.4 kWh
